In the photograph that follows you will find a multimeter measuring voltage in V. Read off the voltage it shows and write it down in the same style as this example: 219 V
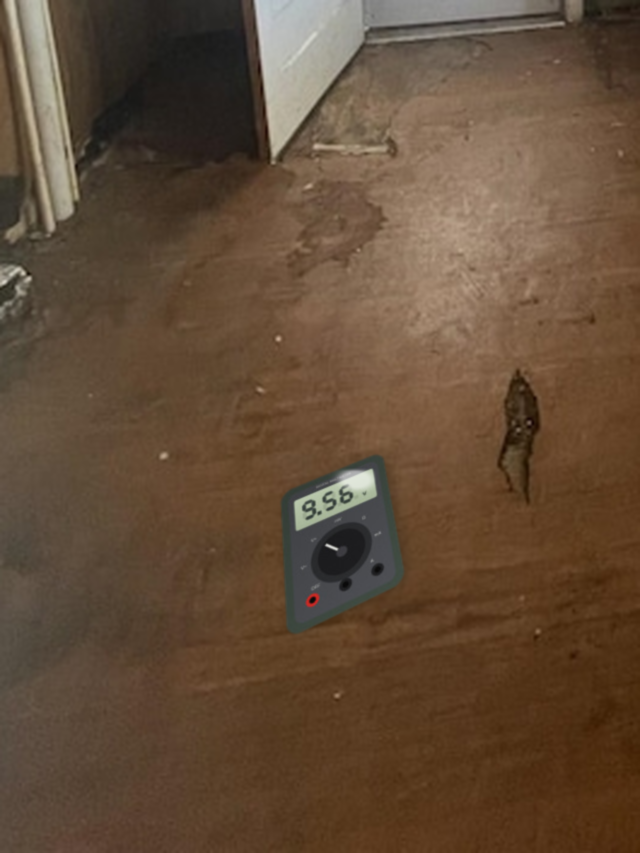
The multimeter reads 9.56 V
